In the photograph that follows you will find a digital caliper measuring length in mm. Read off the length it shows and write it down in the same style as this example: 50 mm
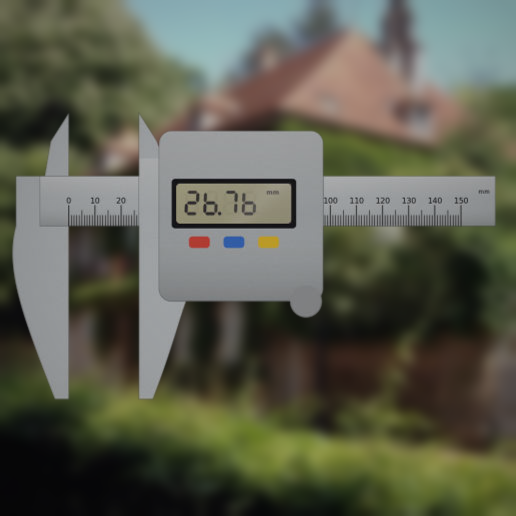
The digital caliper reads 26.76 mm
